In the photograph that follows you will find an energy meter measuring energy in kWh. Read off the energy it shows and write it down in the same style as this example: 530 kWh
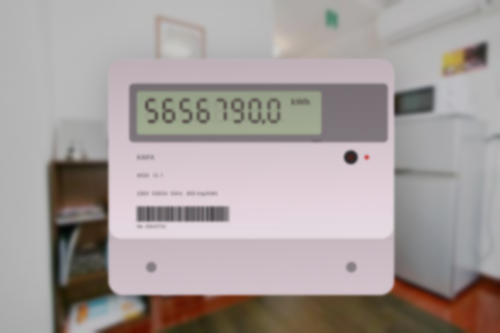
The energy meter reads 5656790.0 kWh
